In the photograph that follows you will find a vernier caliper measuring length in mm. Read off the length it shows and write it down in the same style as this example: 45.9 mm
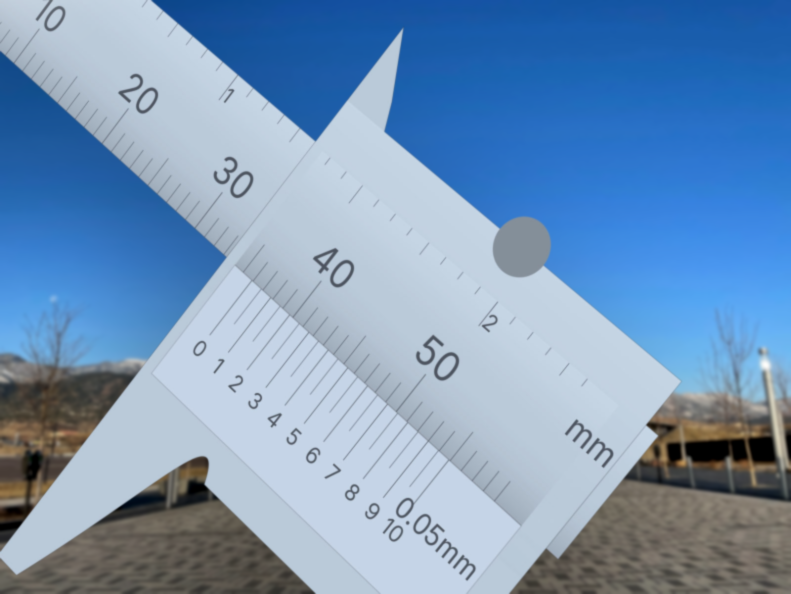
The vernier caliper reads 35.9 mm
